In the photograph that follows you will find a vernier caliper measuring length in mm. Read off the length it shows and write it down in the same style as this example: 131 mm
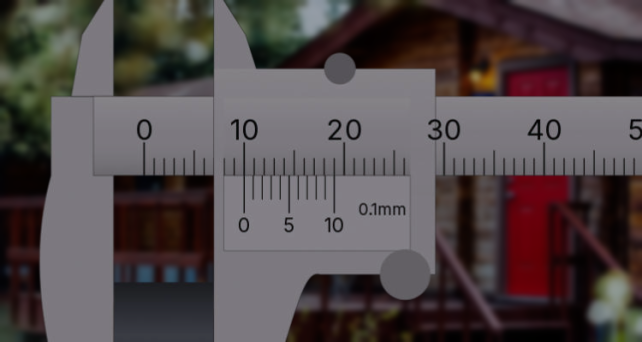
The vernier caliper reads 10.0 mm
